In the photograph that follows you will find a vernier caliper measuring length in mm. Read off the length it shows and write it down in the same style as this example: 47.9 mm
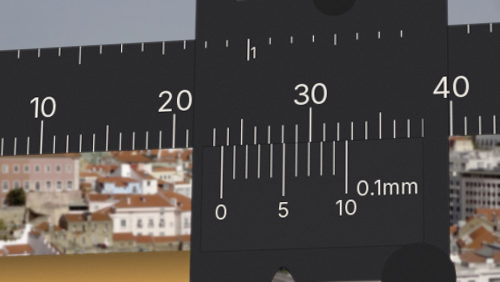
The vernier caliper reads 23.6 mm
